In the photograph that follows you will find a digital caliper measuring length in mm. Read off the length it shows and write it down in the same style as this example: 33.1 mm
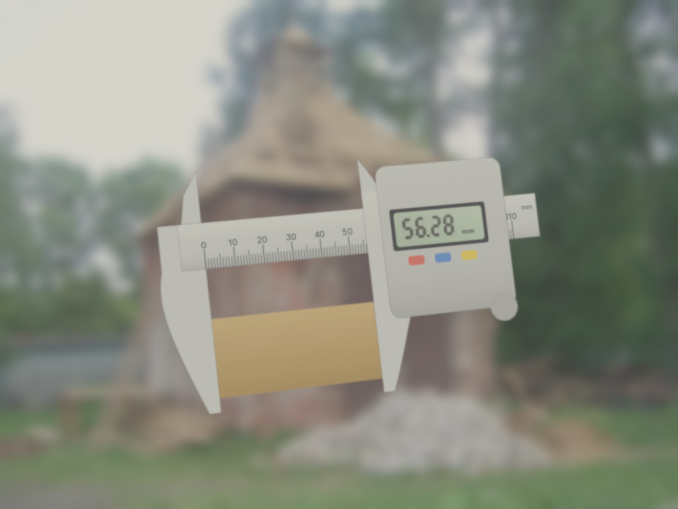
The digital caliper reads 56.28 mm
